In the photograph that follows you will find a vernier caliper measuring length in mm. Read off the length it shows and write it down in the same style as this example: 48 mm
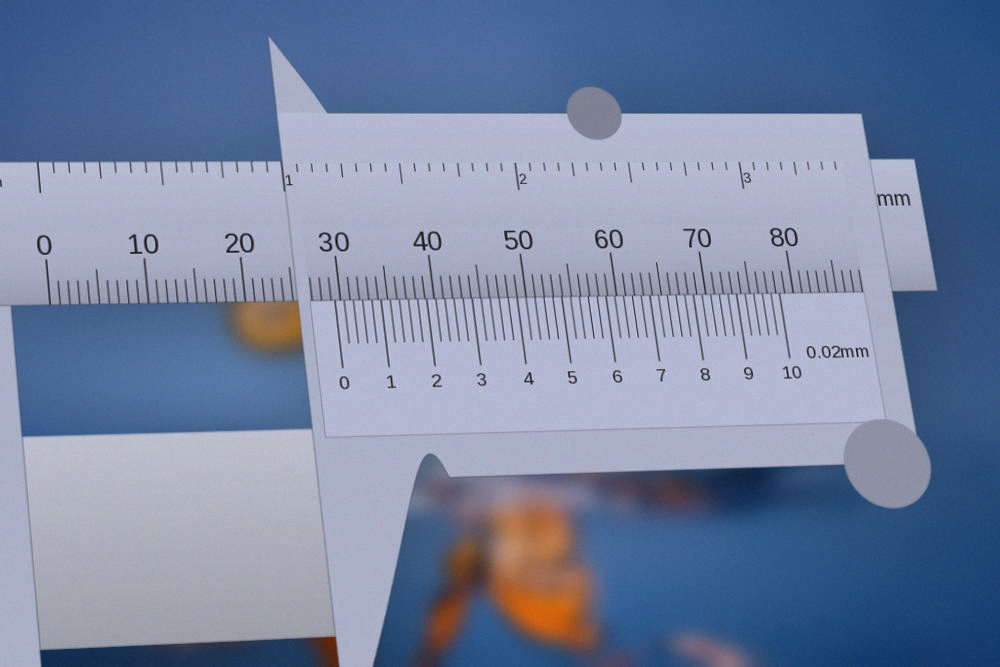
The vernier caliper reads 29.4 mm
